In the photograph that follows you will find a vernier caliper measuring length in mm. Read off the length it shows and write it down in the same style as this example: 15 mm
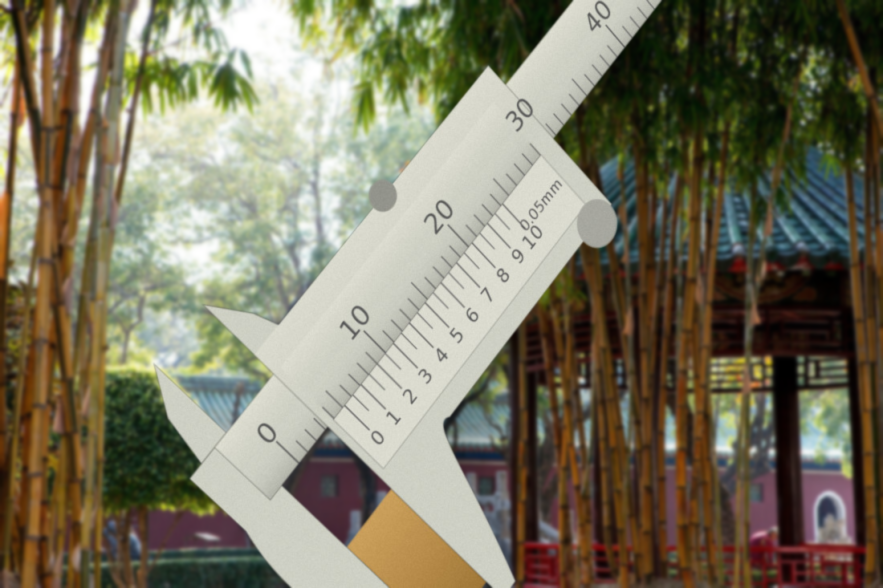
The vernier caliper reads 5.2 mm
